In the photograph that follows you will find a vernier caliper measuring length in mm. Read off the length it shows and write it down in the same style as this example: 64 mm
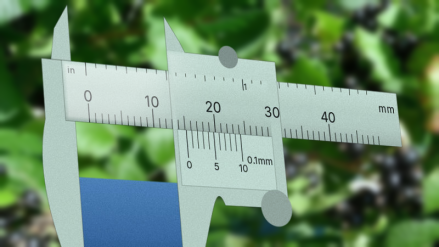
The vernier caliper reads 15.2 mm
